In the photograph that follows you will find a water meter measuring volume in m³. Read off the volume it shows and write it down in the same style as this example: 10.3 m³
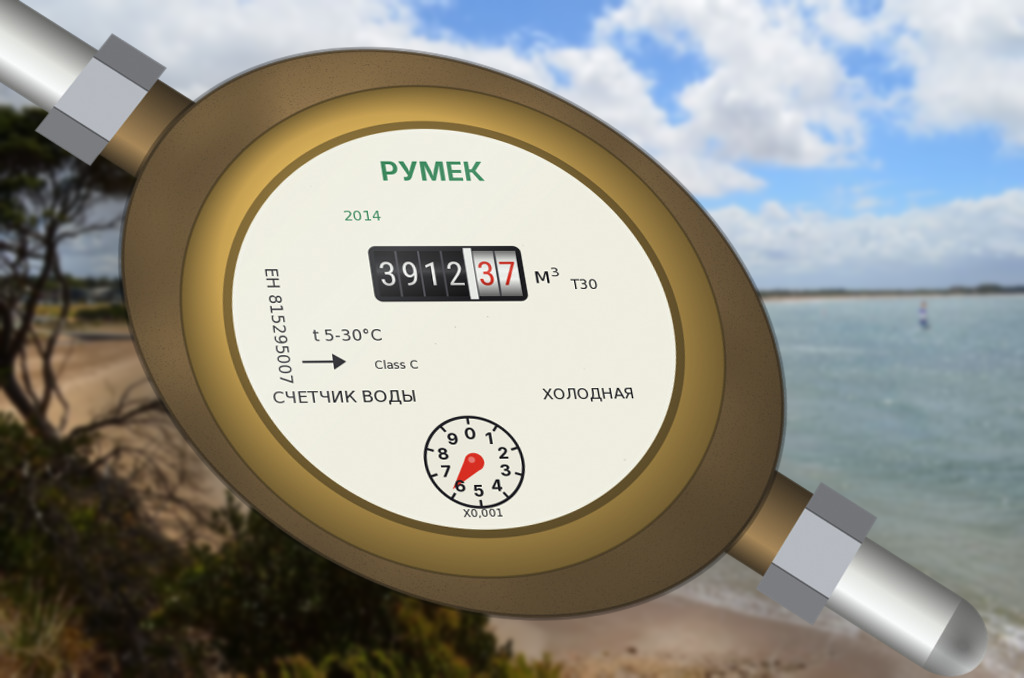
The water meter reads 3912.376 m³
